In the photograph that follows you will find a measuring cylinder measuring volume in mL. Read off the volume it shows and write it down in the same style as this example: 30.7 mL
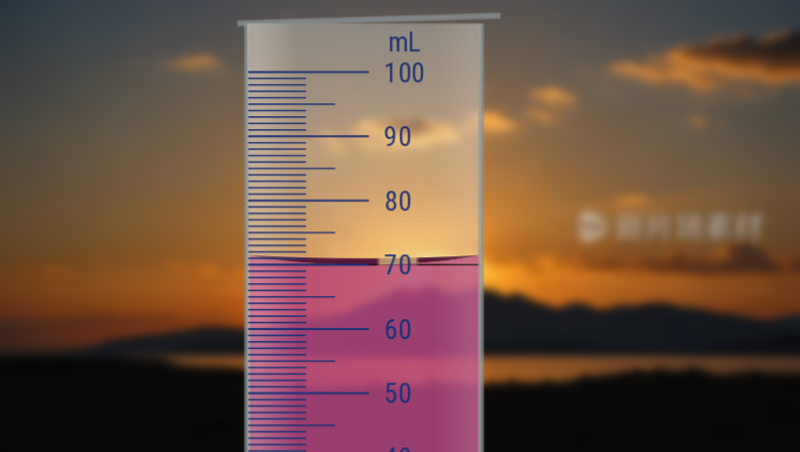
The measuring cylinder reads 70 mL
